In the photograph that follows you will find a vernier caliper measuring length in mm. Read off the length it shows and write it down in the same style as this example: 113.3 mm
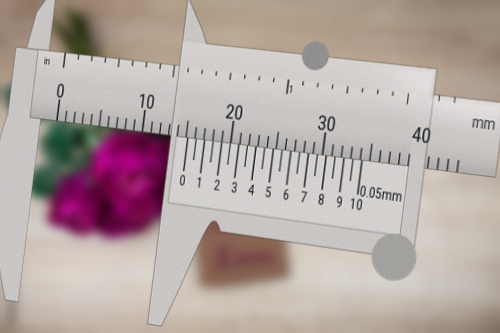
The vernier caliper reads 15.2 mm
